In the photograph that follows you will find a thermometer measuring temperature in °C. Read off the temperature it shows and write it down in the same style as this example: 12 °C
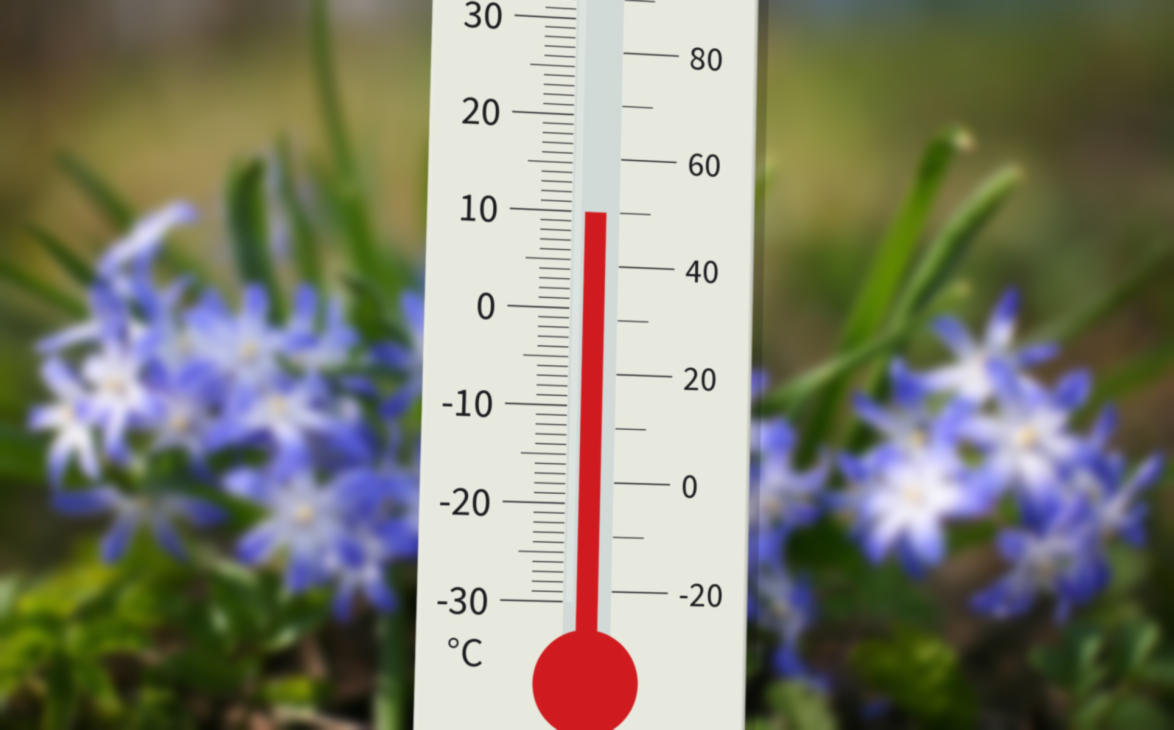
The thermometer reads 10 °C
